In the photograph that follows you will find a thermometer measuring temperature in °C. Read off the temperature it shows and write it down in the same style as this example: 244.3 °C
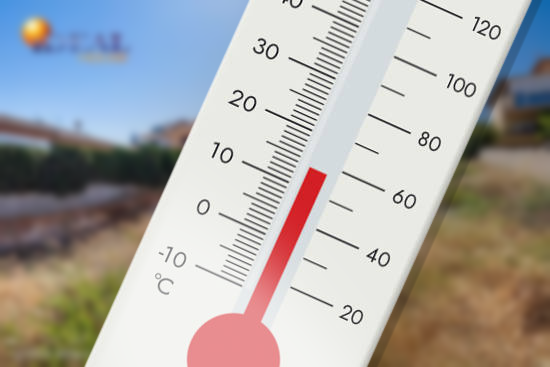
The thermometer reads 14 °C
